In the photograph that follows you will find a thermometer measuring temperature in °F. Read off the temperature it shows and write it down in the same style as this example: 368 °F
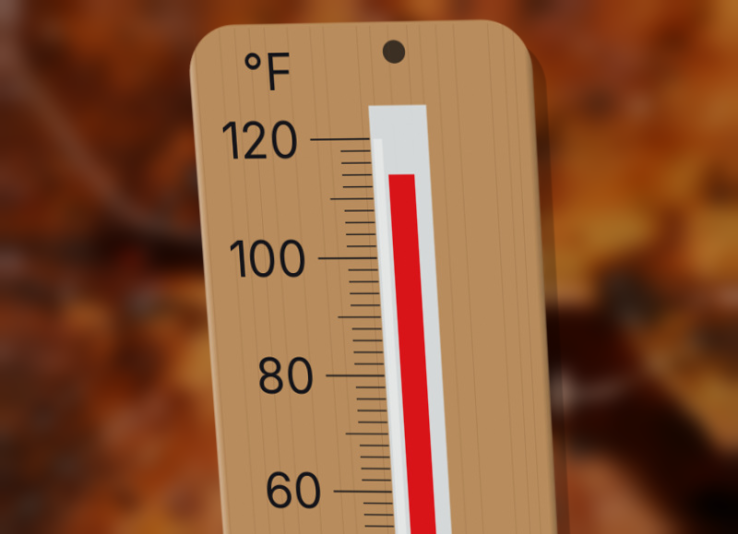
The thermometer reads 114 °F
